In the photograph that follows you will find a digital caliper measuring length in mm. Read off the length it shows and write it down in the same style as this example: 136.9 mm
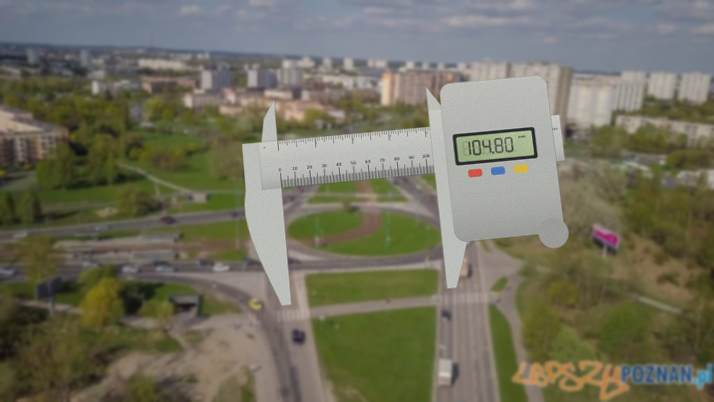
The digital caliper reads 104.80 mm
